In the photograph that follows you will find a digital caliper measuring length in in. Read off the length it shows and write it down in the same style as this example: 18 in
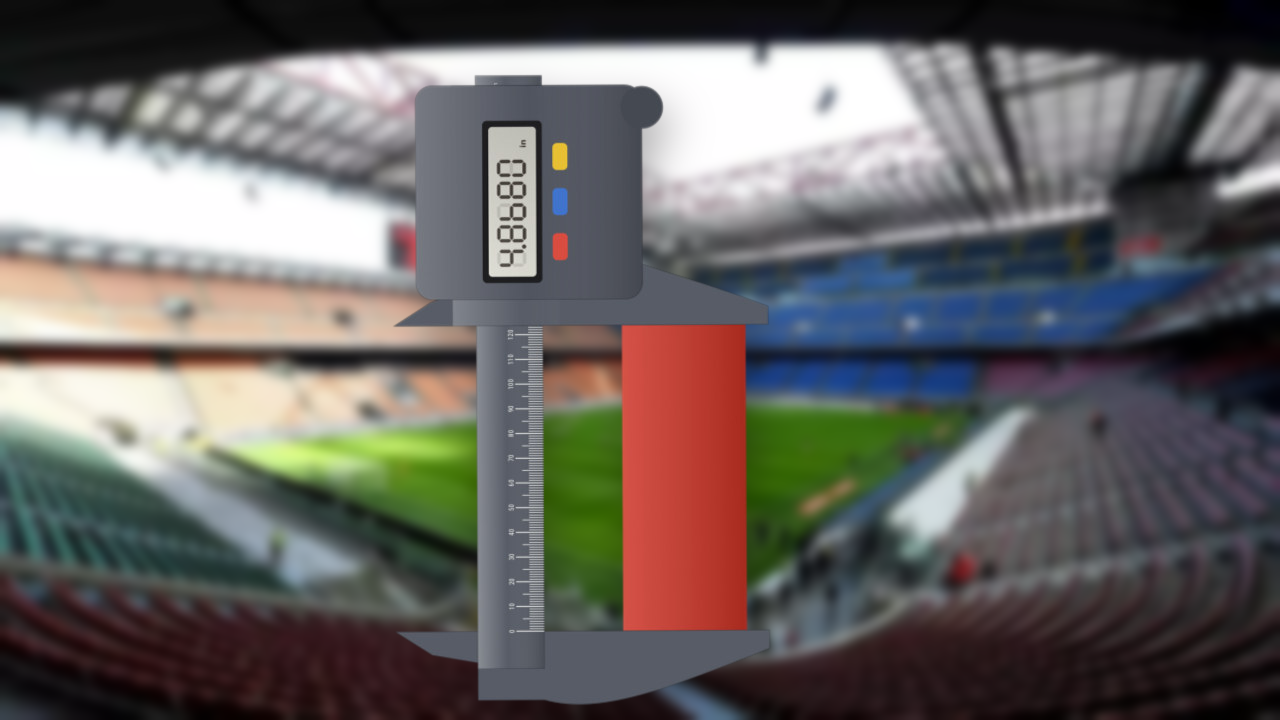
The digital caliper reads 4.8680 in
